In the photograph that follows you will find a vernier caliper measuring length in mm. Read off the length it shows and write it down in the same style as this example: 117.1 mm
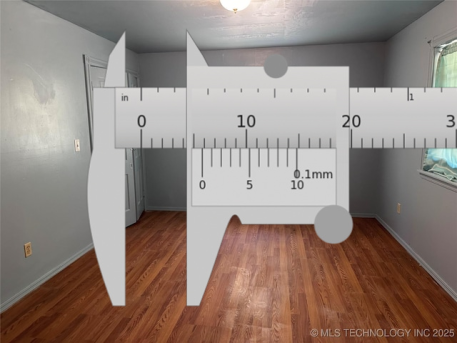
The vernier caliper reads 5.8 mm
